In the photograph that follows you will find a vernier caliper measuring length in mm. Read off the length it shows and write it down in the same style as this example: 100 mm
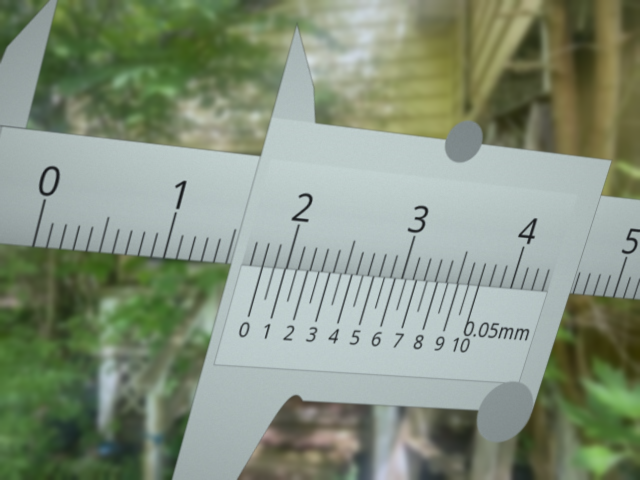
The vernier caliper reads 18.0 mm
